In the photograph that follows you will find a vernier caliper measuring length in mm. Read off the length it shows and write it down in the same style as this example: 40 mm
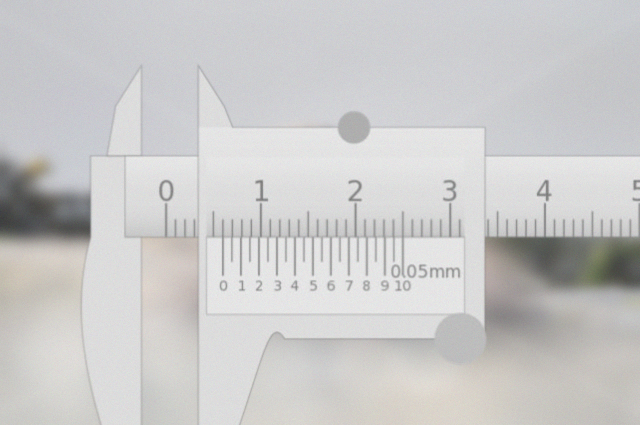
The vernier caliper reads 6.0 mm
